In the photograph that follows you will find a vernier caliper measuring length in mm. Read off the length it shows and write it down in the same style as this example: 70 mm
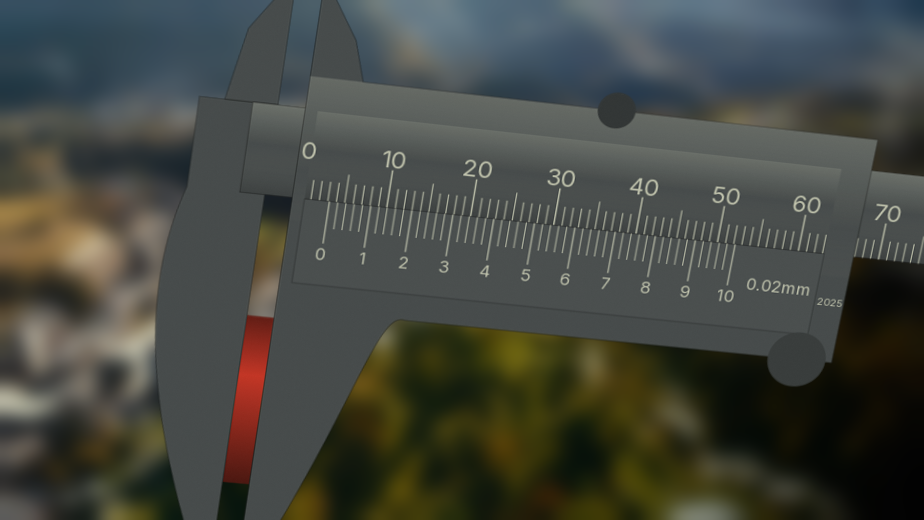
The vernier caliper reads 3.2 mm
